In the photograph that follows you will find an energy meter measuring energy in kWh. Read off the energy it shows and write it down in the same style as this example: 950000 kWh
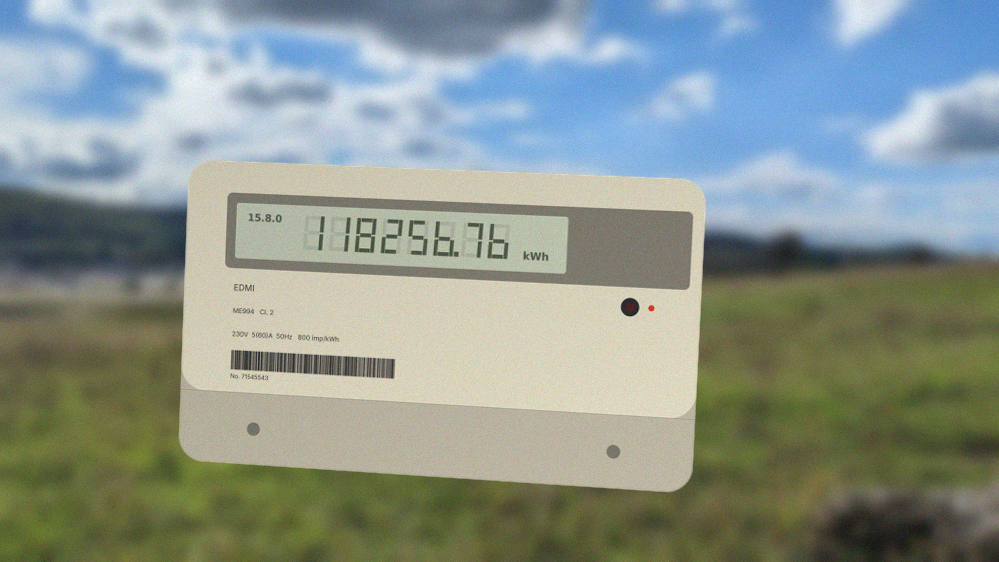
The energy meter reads 118256.76 kWh
